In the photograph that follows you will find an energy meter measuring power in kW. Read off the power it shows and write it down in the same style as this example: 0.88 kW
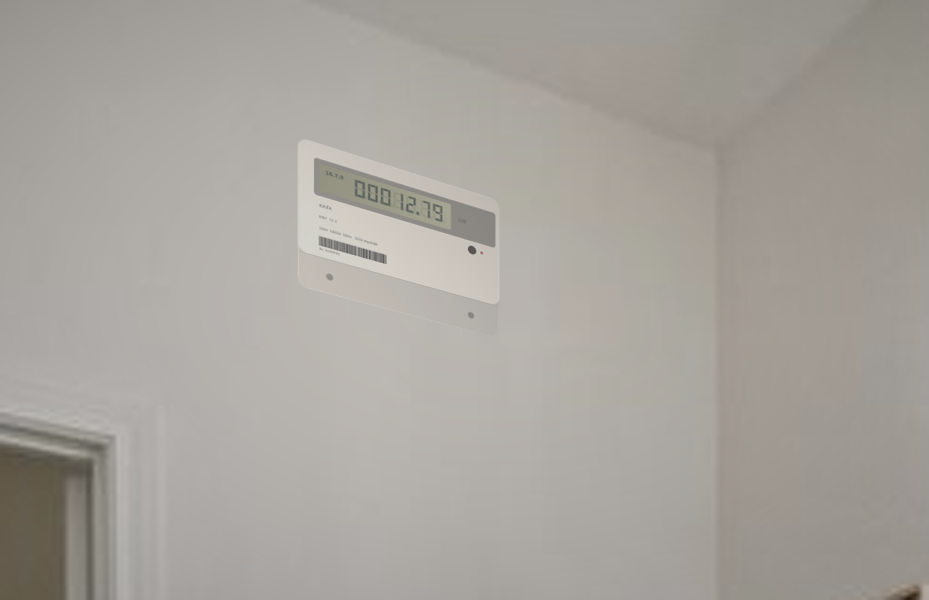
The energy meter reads 12.79 kW
